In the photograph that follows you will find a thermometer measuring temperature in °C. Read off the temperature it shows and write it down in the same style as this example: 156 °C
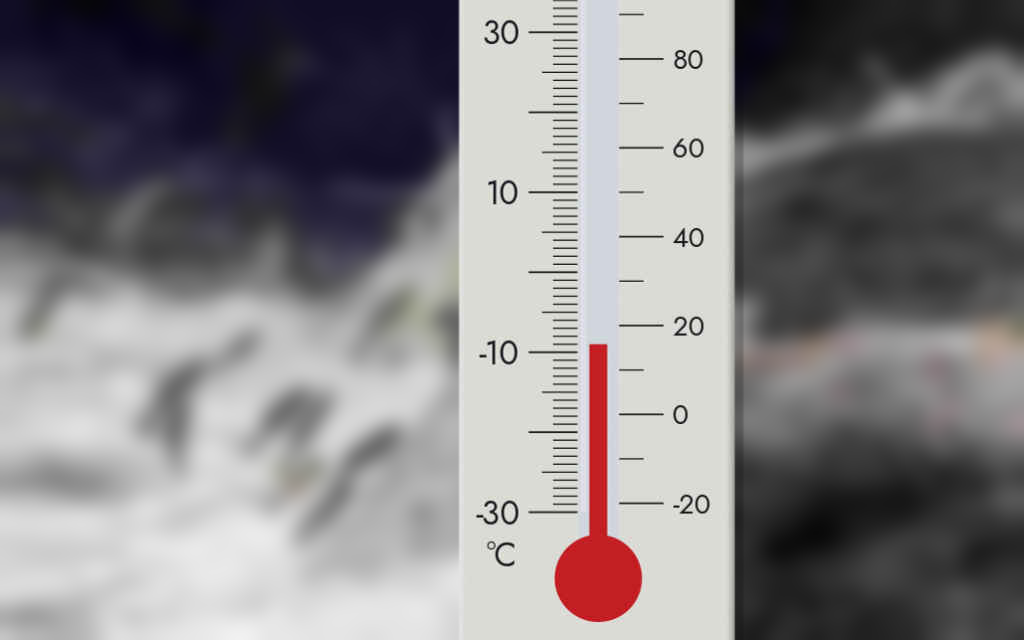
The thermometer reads -9 °C
